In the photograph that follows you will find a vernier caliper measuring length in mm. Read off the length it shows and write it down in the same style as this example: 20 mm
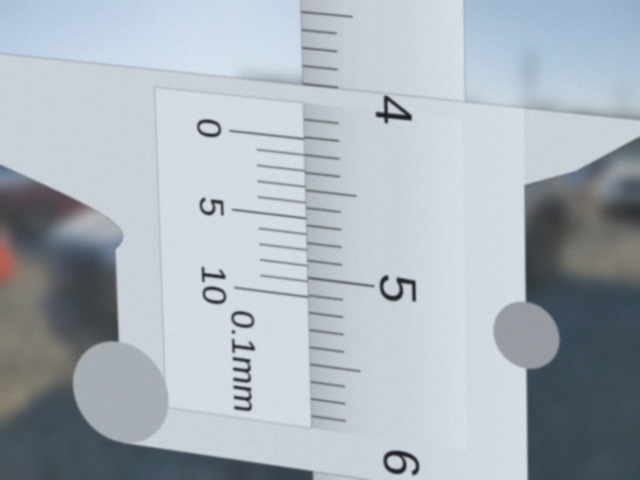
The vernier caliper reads 42.1 mm
